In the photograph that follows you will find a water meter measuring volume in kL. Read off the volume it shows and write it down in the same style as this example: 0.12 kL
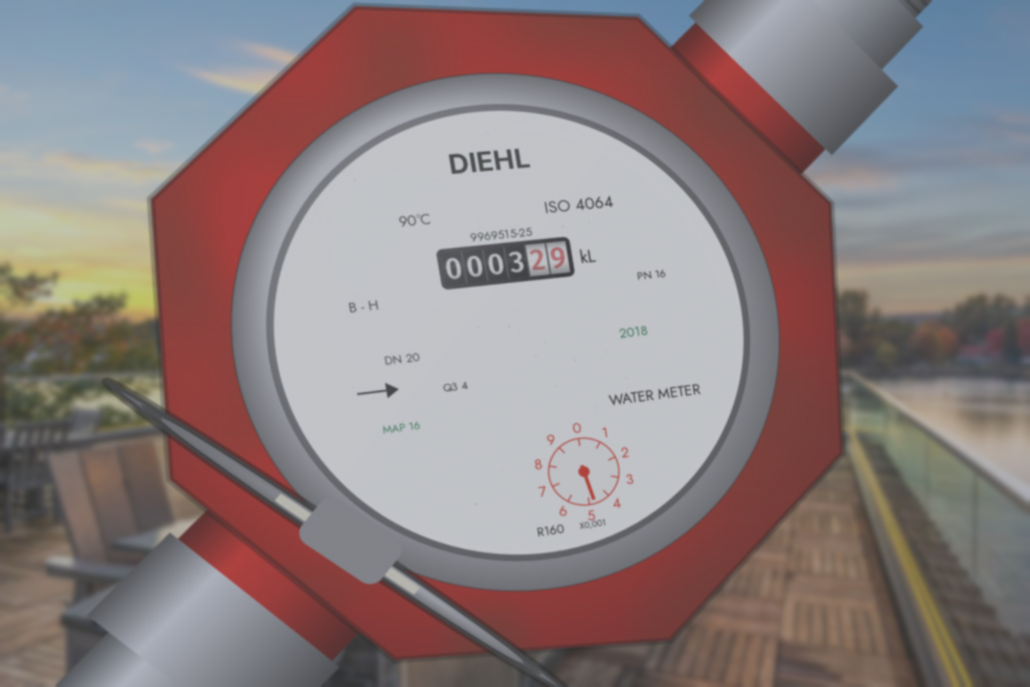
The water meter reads 3.294 kL
